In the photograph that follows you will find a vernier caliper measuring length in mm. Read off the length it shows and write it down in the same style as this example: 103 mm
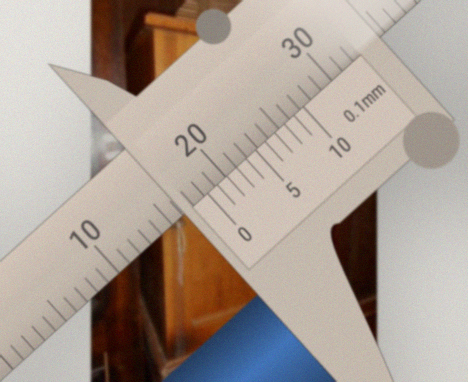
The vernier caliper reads 18.3 mm
